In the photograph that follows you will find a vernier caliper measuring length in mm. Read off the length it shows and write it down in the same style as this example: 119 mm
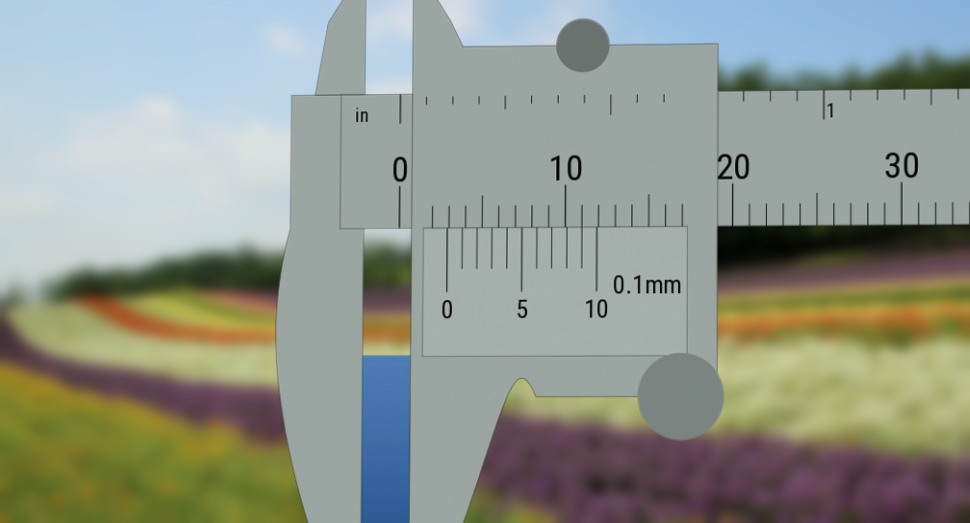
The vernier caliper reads 2.9 mm
